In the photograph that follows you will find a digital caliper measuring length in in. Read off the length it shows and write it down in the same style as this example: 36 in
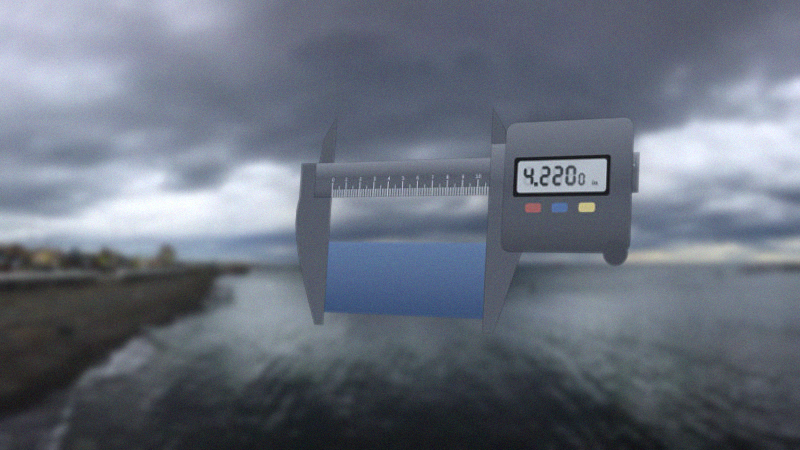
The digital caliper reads 4.2200 in
